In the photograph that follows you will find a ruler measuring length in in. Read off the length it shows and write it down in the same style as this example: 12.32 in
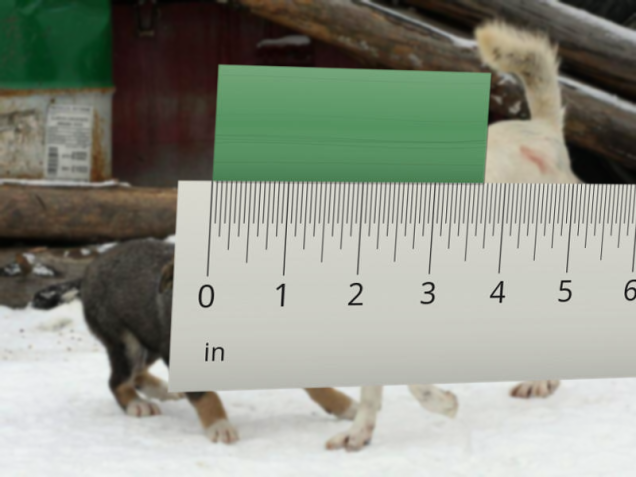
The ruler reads 3.6875 in
